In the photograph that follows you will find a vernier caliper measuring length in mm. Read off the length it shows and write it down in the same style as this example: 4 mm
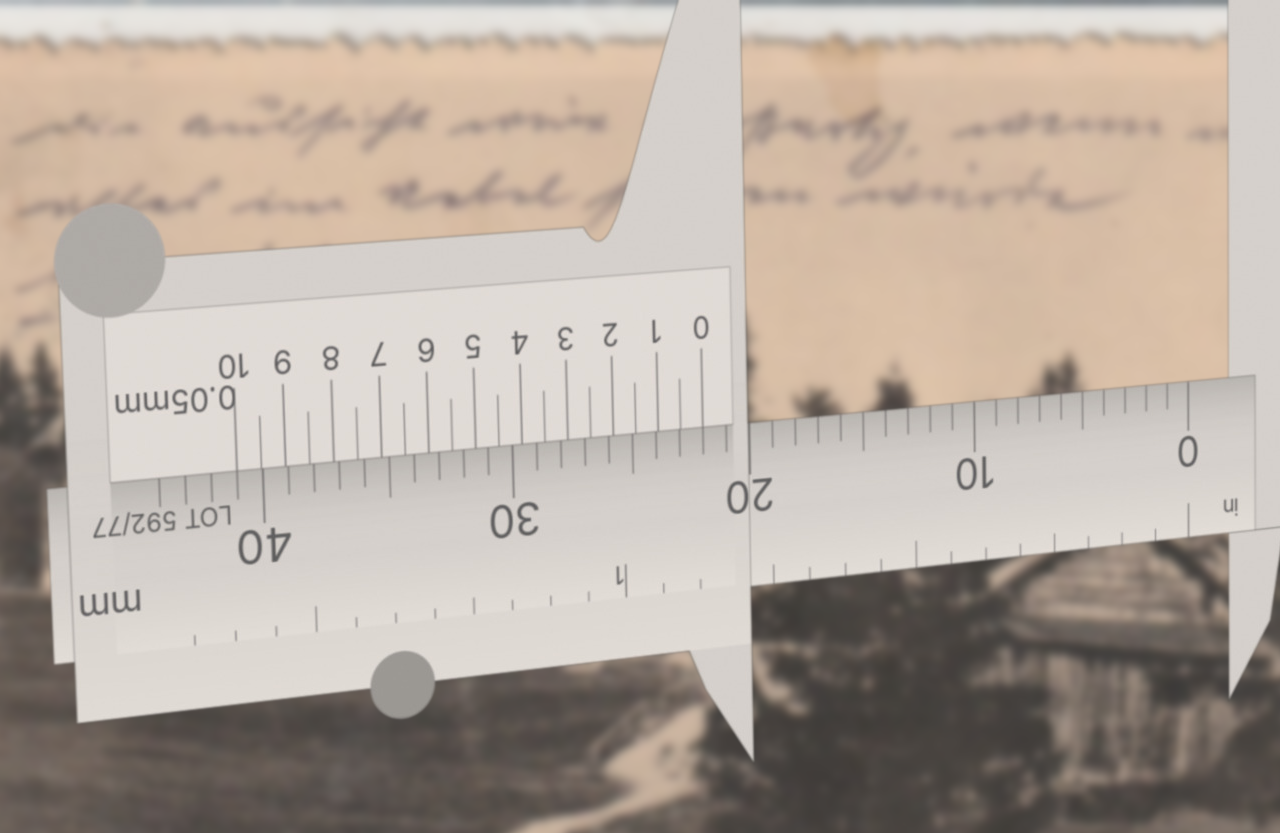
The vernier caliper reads 22.0 mm
